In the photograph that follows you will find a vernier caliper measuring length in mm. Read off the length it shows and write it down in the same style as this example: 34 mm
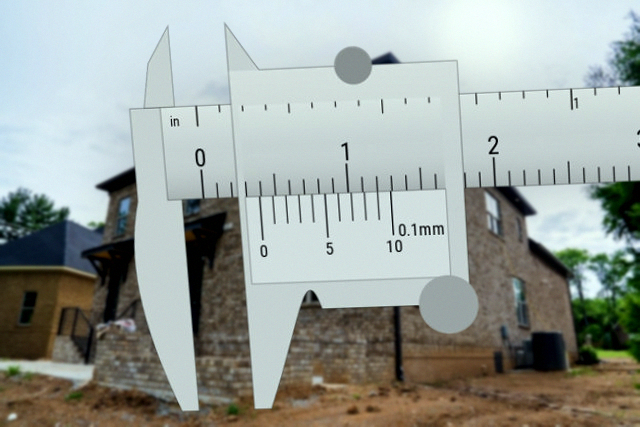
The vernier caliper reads 3.9 mm
